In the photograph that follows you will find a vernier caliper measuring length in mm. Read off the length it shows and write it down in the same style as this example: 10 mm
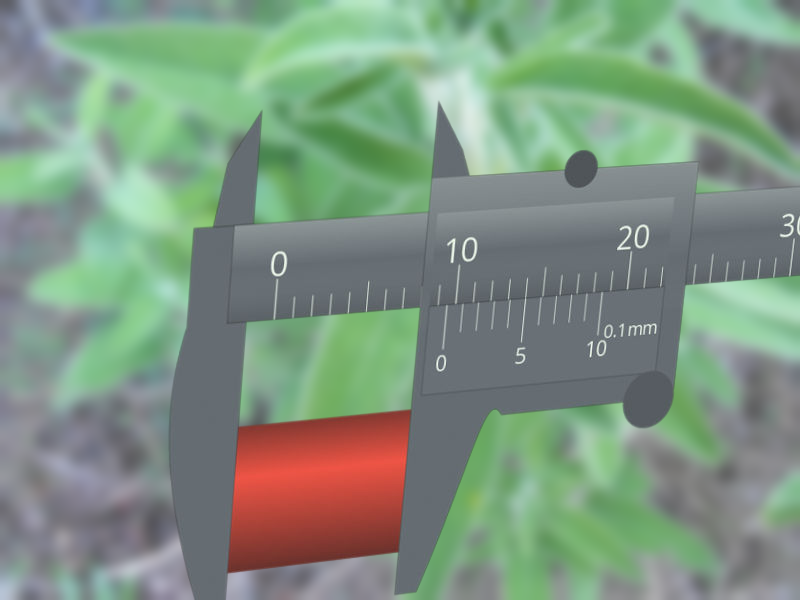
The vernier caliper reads 9.5 mm
